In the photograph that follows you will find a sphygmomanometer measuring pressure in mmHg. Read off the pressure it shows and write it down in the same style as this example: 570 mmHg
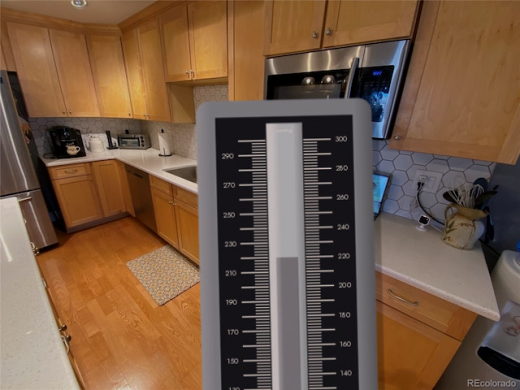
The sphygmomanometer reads 220 mmHg
